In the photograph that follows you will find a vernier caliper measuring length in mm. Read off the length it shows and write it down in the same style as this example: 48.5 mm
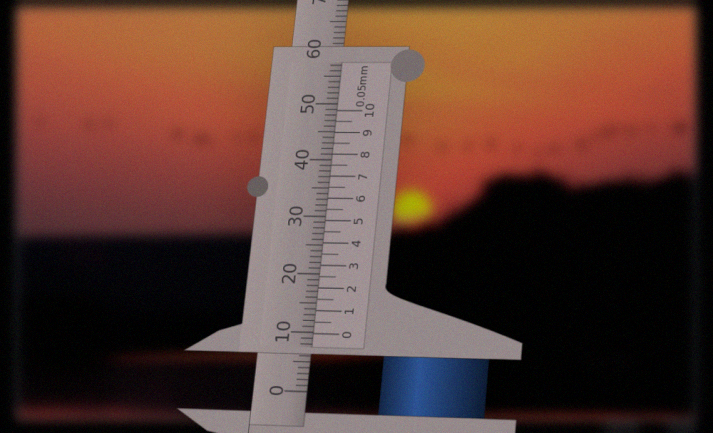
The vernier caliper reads 9.8 mm
